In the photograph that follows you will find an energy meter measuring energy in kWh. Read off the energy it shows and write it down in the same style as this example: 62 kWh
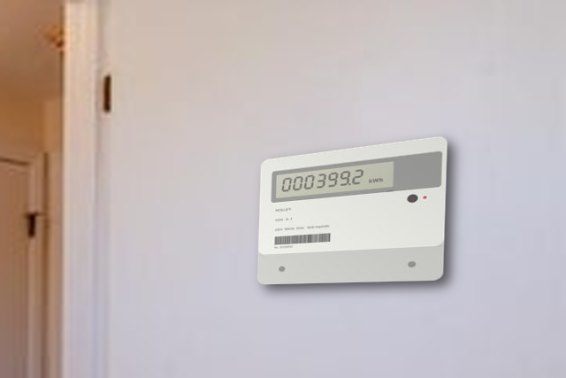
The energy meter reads 399.2 kWh
